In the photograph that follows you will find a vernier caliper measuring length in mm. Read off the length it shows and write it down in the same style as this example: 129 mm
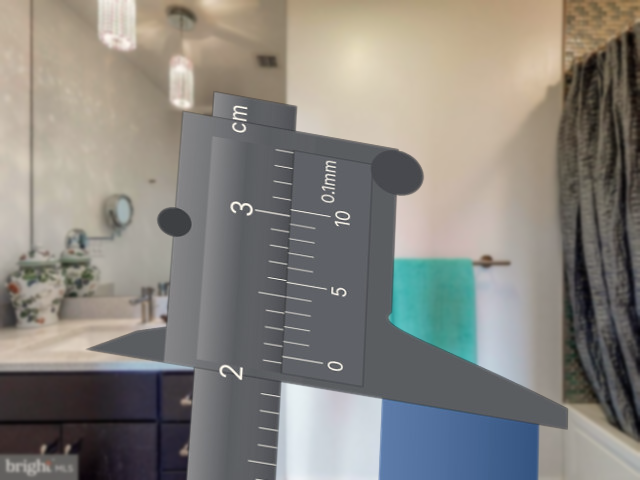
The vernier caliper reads 21.4 mm
